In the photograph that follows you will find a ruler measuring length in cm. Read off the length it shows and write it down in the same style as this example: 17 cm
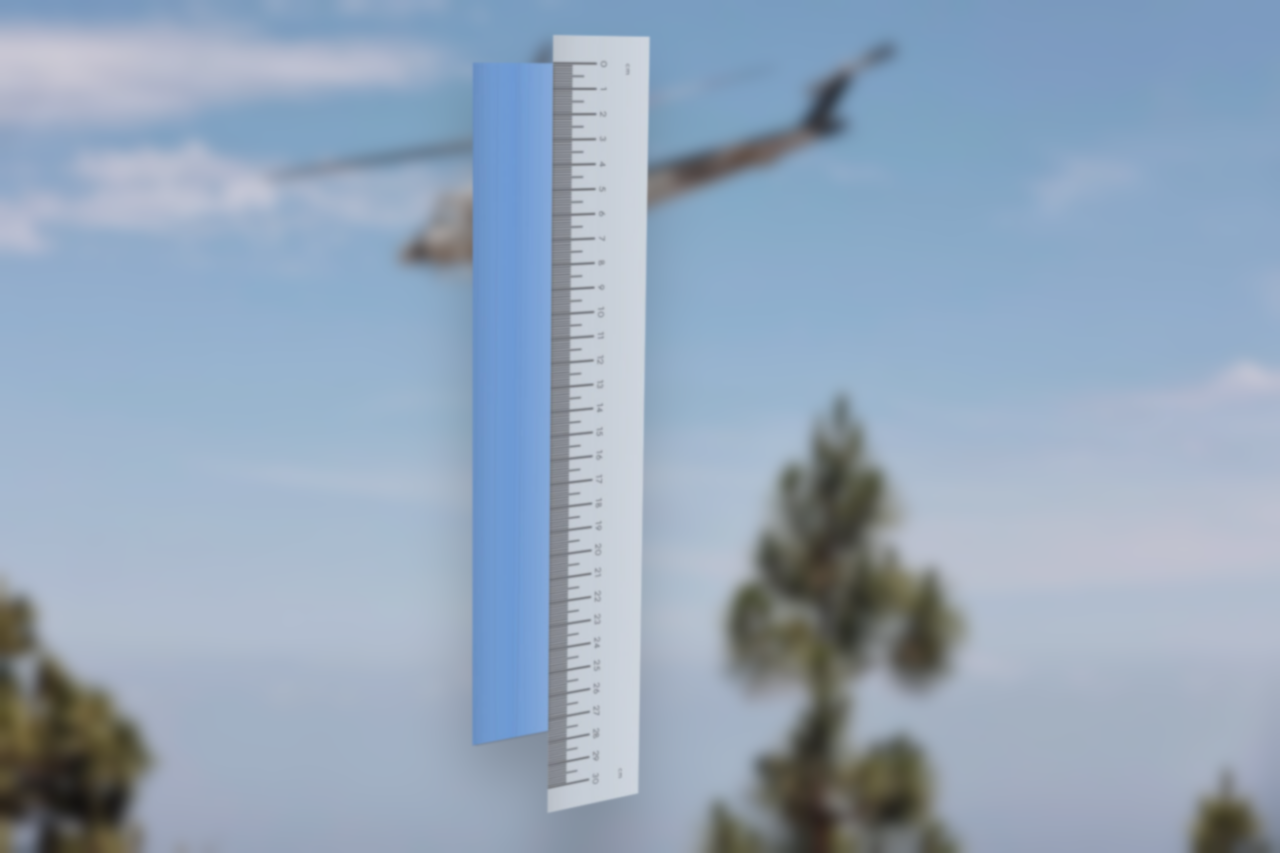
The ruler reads 27.5 cm
